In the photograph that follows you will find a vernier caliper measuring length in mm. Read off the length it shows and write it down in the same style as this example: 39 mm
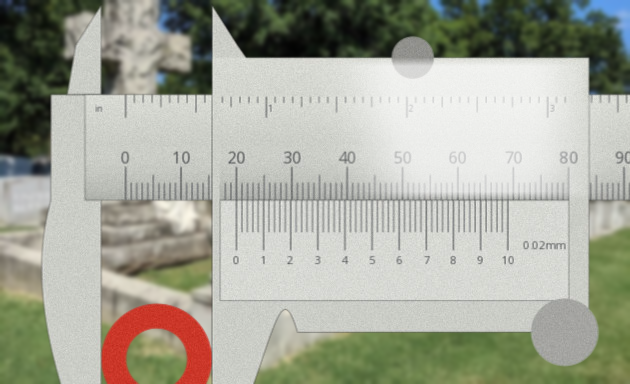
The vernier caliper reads 20.0 mm
